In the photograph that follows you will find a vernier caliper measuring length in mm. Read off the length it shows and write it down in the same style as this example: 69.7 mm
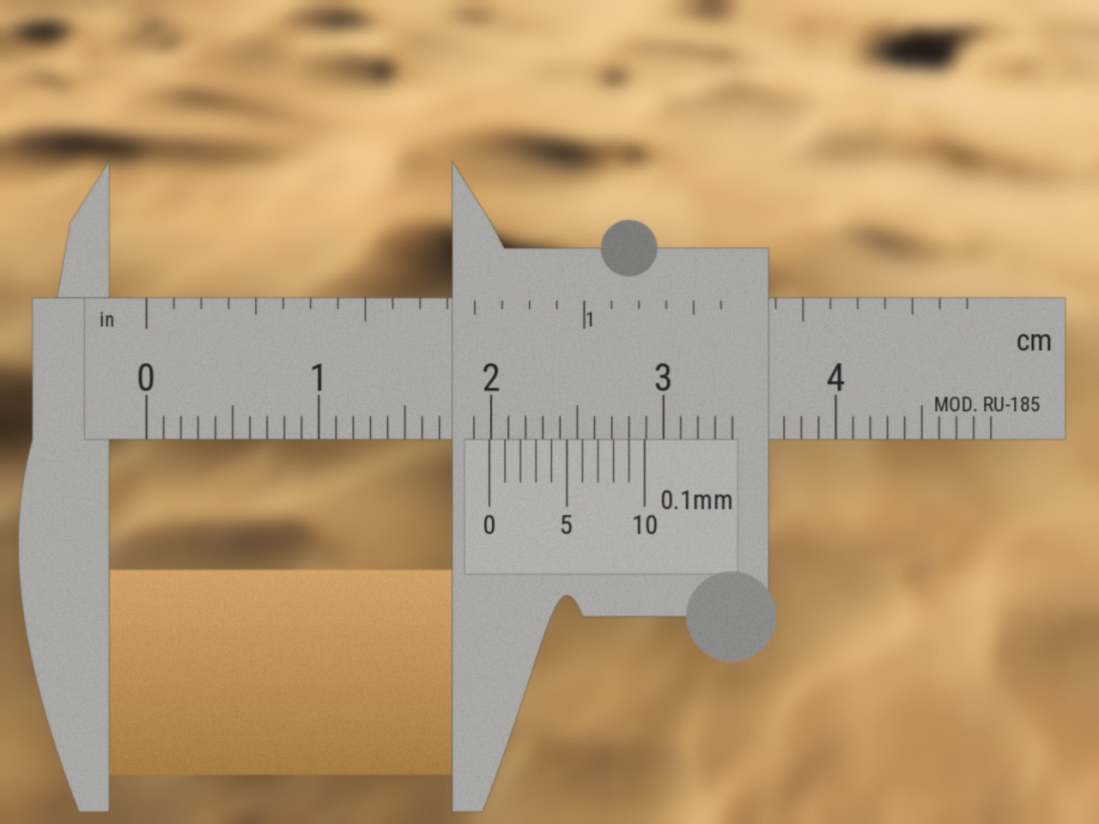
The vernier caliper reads 19.9 mm
